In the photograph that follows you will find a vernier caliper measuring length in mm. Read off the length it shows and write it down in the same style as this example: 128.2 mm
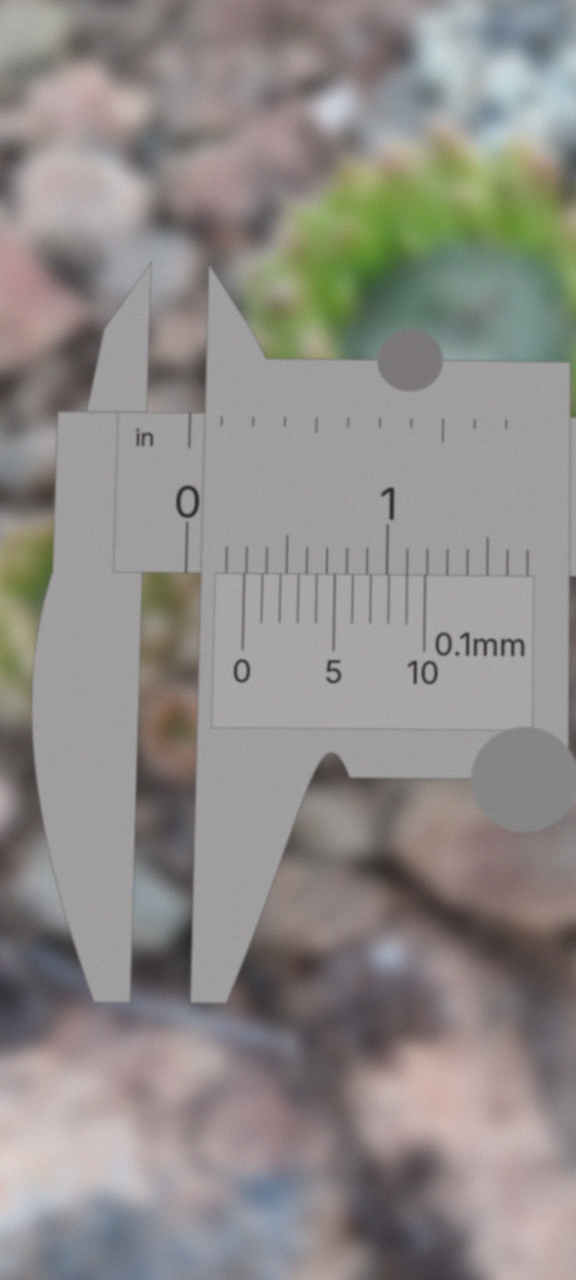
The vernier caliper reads 2.9 mm
